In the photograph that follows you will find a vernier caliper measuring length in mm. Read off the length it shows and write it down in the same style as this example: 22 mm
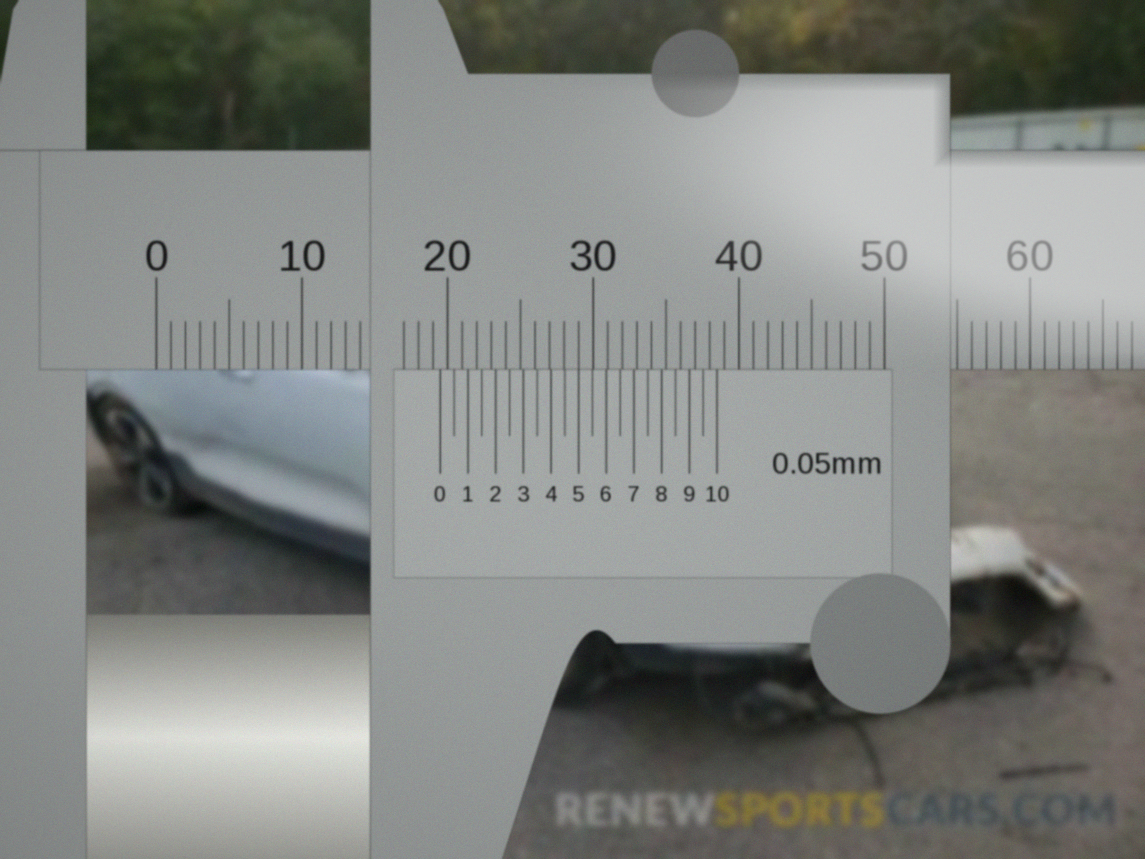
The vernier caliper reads 19.5 mm
